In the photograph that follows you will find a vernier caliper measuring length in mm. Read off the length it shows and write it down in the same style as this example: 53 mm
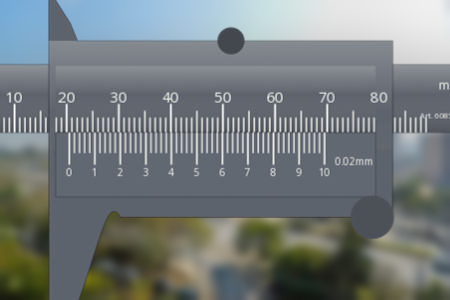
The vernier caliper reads 20.5 mm
